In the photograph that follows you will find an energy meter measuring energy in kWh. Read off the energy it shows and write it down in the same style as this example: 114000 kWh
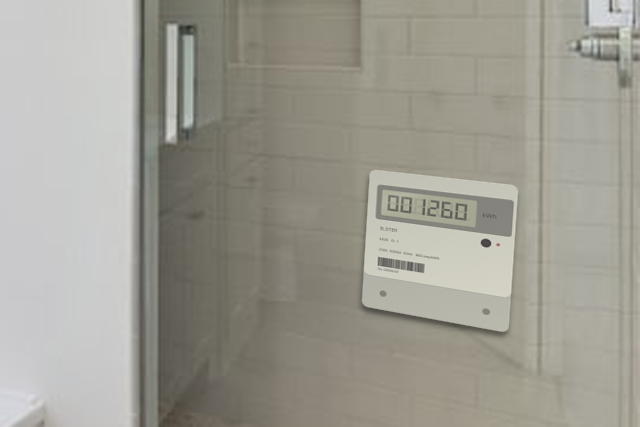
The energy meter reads 1260 kWh
